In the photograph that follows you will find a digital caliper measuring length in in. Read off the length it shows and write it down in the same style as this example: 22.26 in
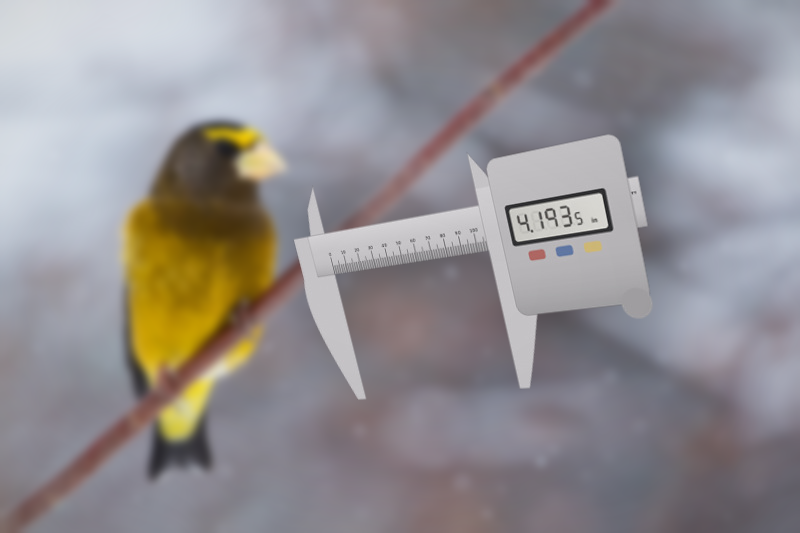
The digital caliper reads 4.1935 in
